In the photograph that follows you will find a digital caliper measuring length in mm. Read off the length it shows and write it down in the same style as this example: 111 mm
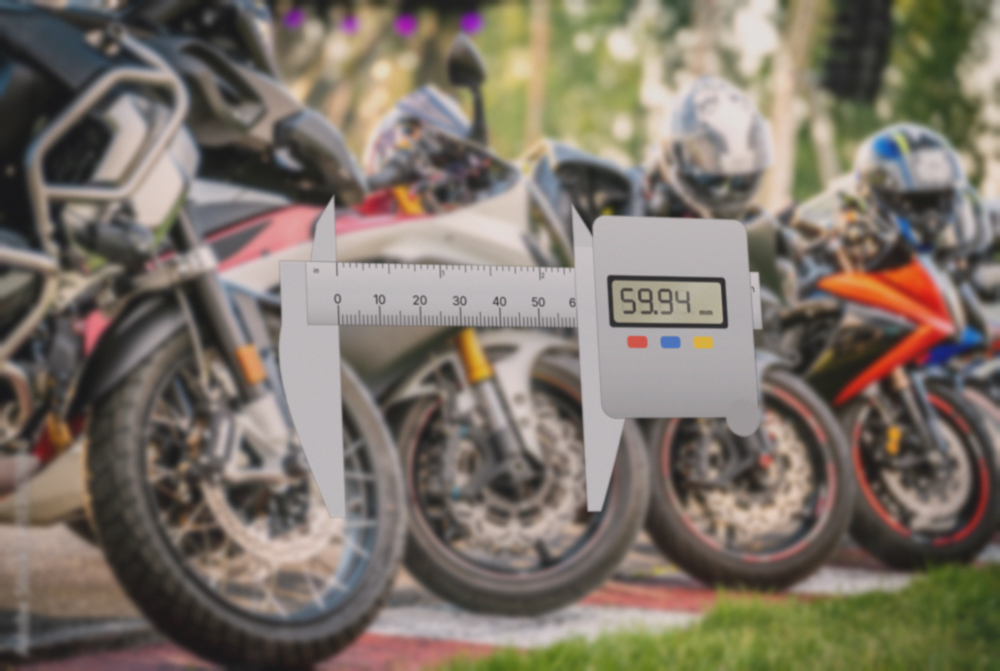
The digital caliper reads 59.94 mm
